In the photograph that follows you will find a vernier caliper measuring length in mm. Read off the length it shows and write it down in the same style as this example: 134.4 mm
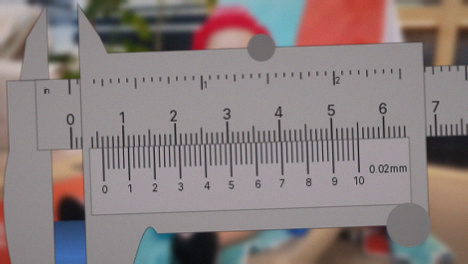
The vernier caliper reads 6.0 mm
